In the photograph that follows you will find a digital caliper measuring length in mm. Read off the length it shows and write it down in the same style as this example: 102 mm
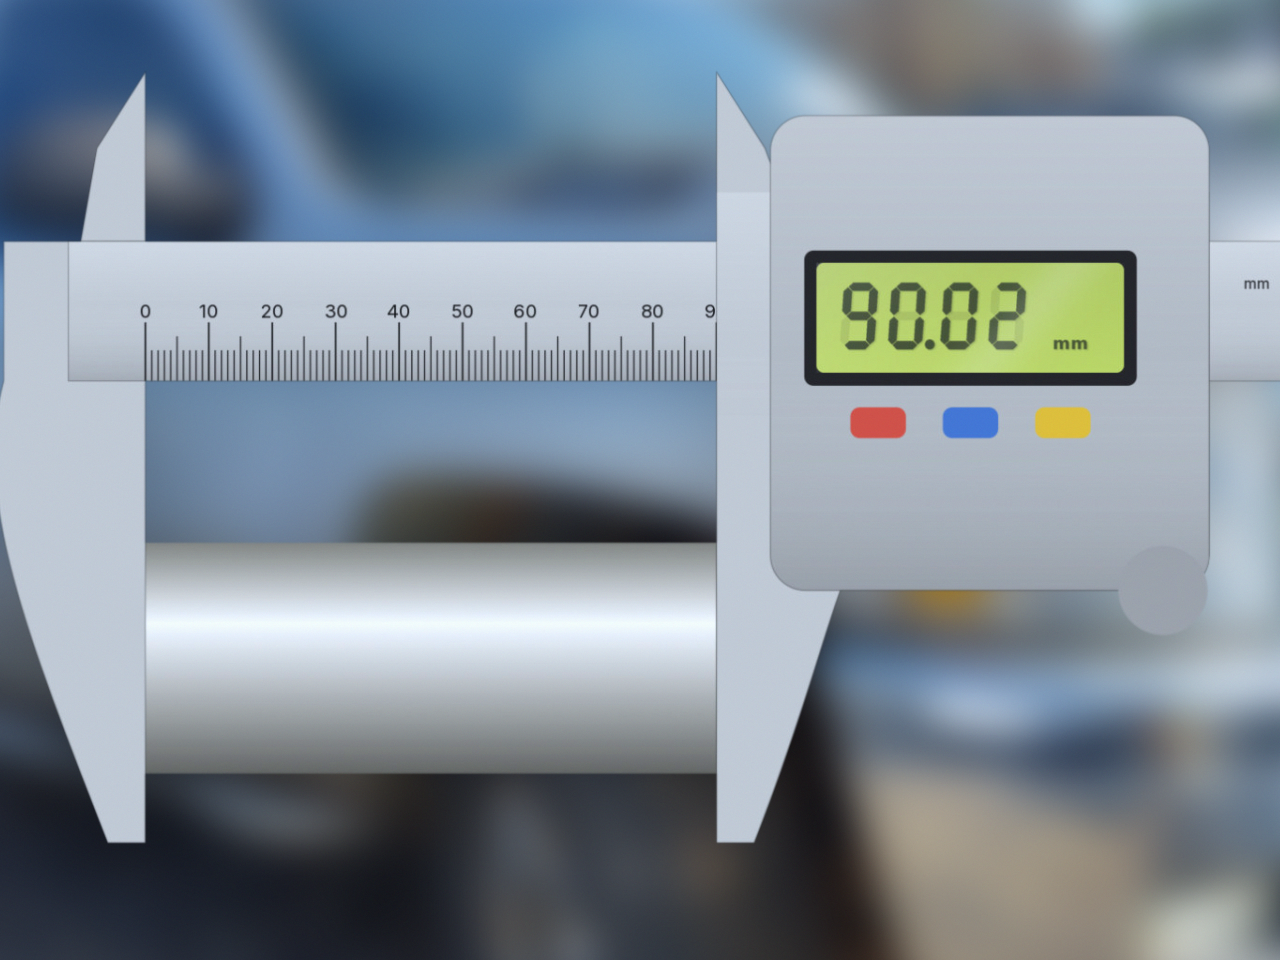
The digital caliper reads 90.02 mm
